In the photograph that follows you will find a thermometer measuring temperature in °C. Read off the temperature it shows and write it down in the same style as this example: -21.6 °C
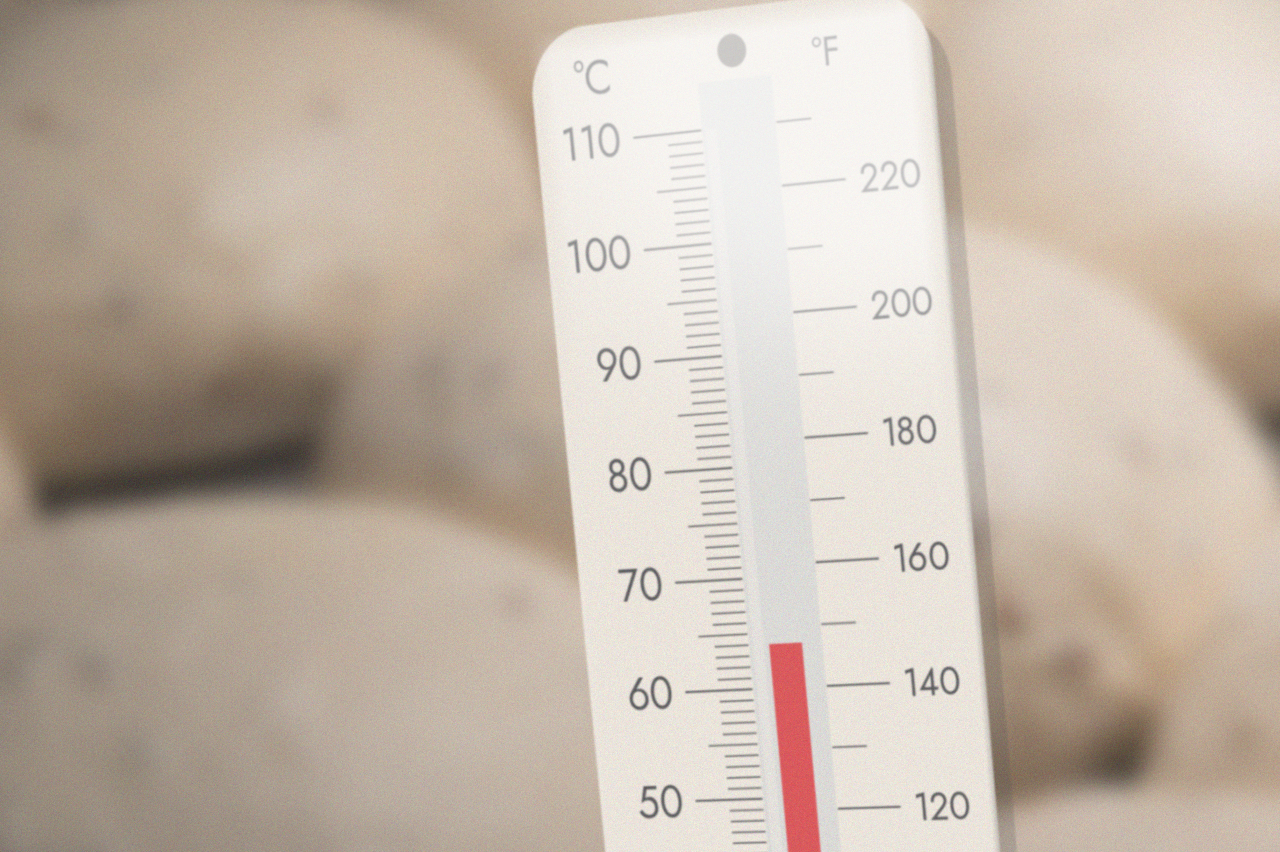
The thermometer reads 64 °C
